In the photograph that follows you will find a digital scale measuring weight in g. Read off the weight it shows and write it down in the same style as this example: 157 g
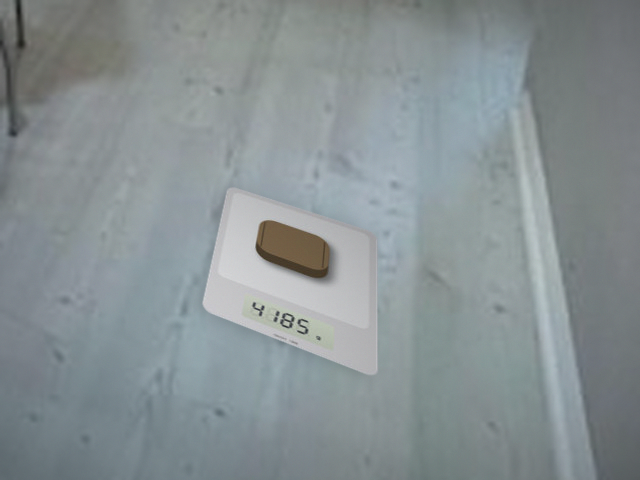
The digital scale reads 4185 g
